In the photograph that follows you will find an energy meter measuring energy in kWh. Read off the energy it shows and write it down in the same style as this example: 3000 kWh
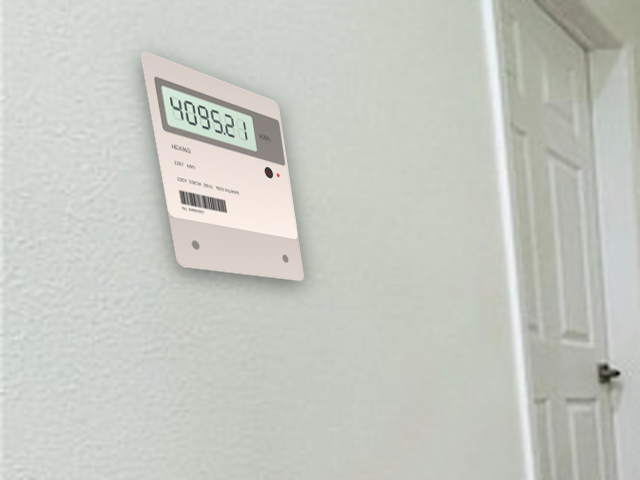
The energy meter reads 4095.21 kWh
